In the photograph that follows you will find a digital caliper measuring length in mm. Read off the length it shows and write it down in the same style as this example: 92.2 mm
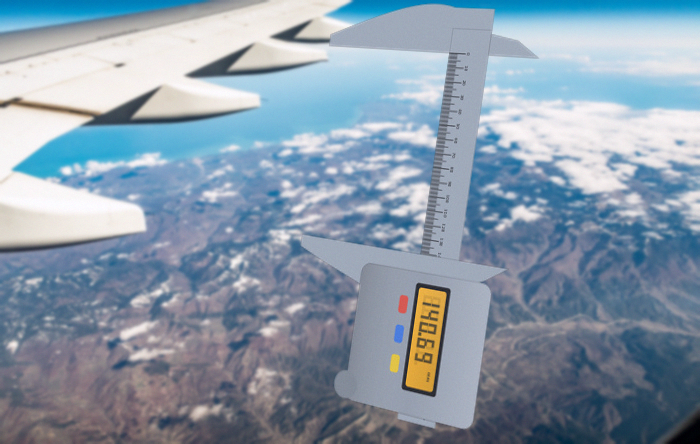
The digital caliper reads 140.69 mm
